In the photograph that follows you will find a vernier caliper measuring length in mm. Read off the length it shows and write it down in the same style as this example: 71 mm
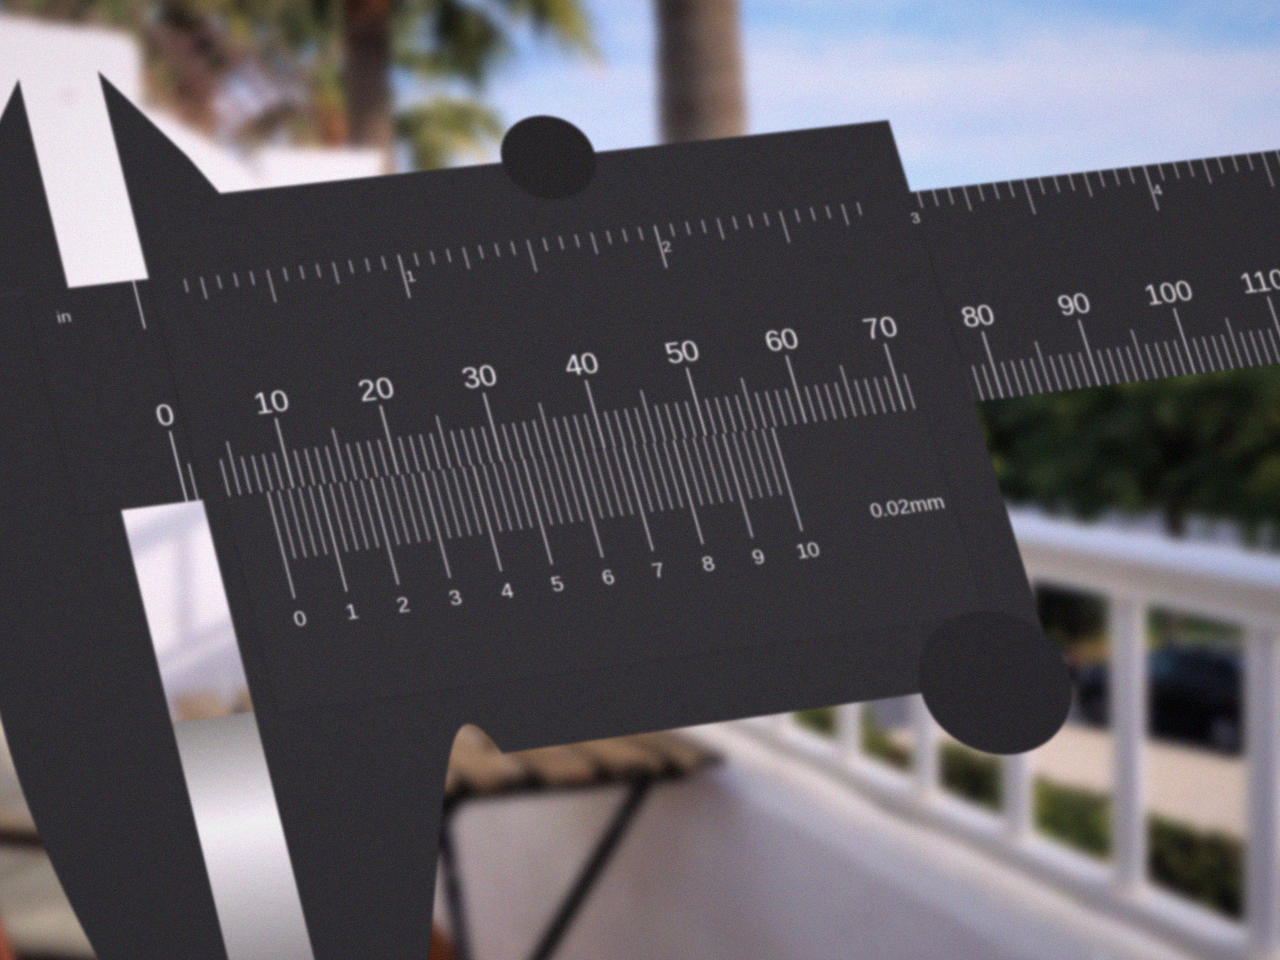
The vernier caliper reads 7.6 mm
